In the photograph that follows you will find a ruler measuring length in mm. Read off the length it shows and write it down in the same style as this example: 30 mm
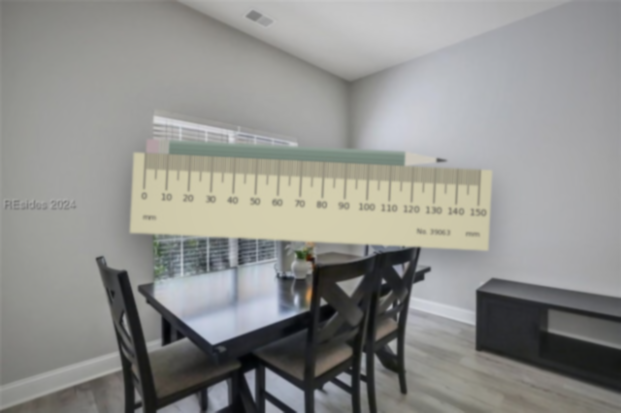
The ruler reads 135 mm
